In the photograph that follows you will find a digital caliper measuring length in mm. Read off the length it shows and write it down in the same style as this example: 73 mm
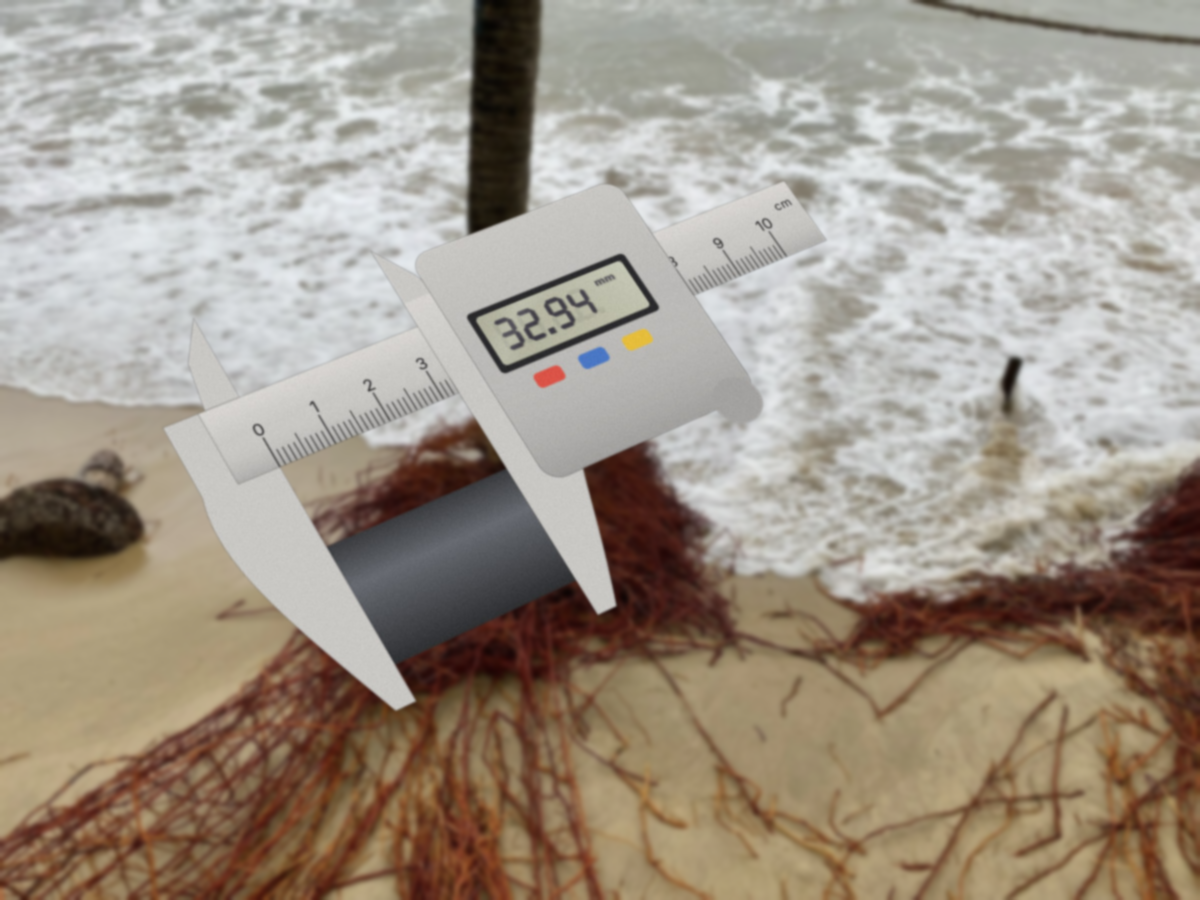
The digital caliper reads 32.94 mm
